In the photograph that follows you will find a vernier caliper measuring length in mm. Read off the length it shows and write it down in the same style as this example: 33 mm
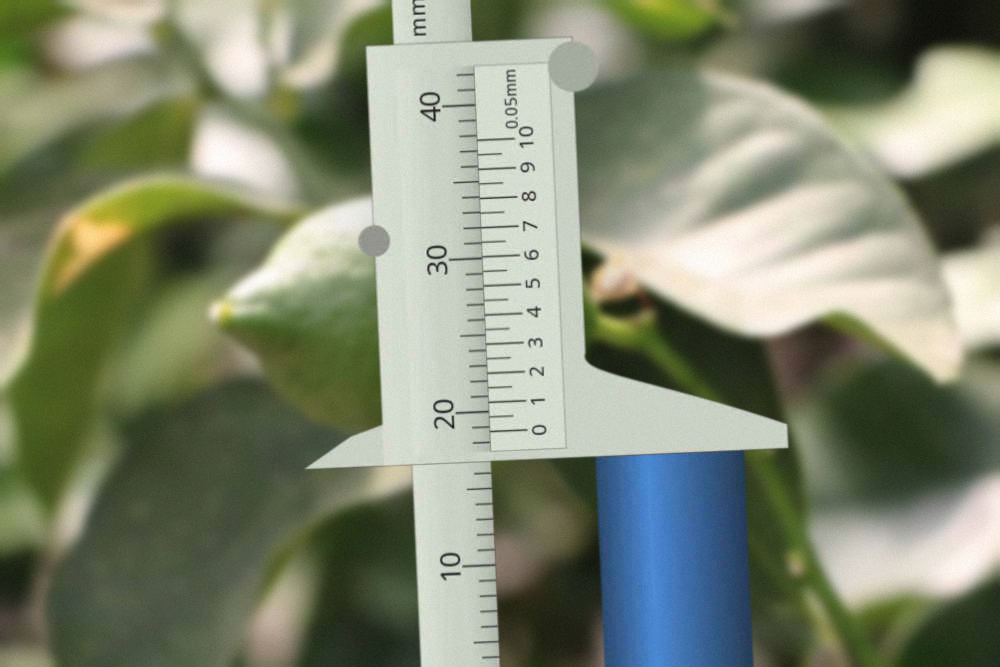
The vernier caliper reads 18.7 mm
